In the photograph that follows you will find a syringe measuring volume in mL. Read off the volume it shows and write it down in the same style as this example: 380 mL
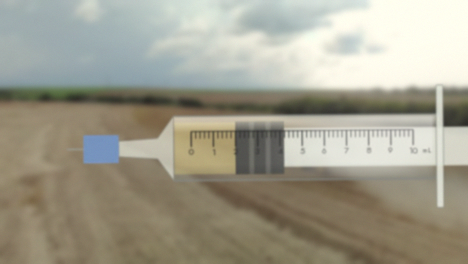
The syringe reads 2 mL
